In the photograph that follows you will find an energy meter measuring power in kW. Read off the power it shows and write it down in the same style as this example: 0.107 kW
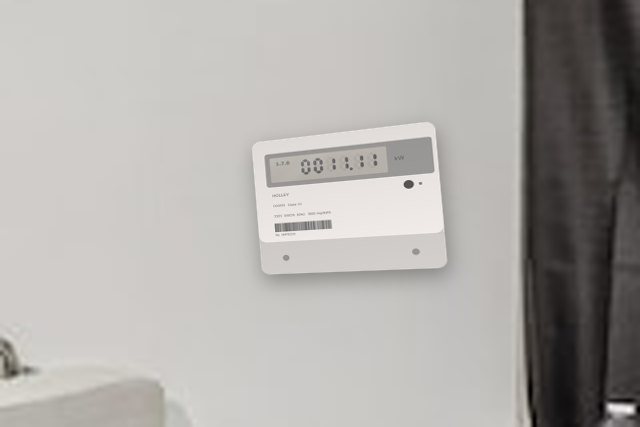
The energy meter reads 11.11 kW
